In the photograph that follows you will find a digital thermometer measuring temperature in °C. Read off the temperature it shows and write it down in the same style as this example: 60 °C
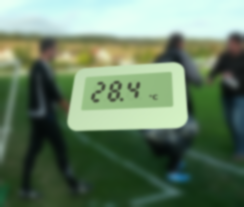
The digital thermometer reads 28.4 °C
